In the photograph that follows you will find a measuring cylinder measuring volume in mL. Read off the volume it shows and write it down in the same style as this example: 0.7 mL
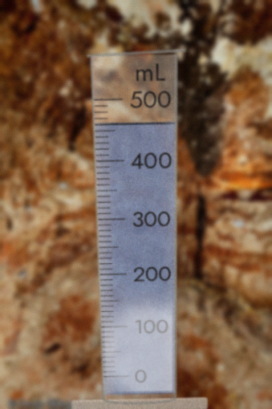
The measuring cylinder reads 460 mL
